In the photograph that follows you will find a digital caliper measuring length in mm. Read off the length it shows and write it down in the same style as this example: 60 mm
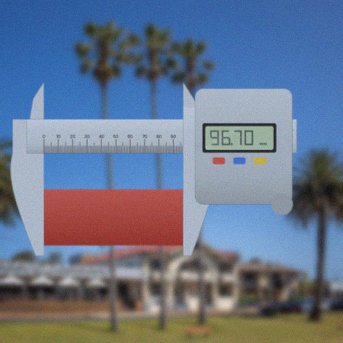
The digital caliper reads 96.70 mm
